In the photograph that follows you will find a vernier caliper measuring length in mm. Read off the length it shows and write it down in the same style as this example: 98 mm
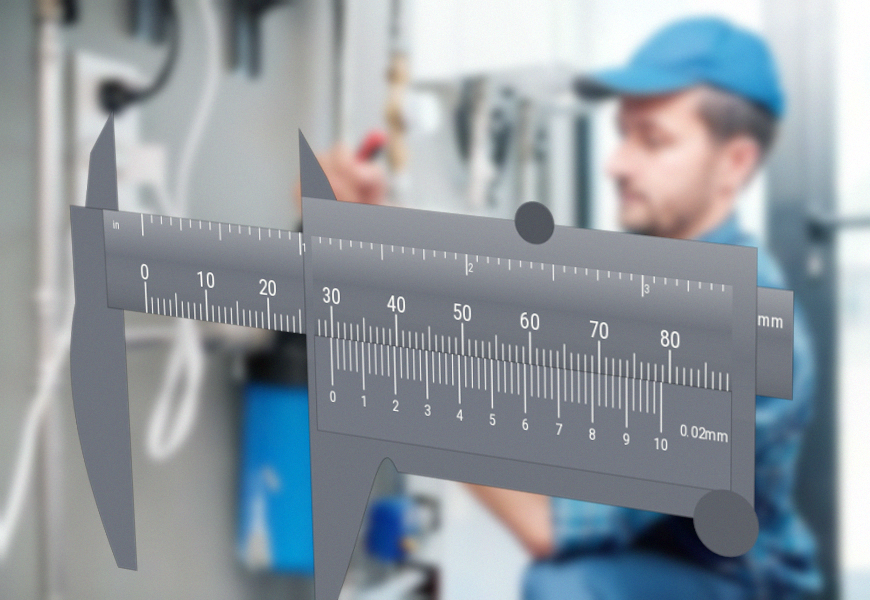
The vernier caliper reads 29.8 mm
